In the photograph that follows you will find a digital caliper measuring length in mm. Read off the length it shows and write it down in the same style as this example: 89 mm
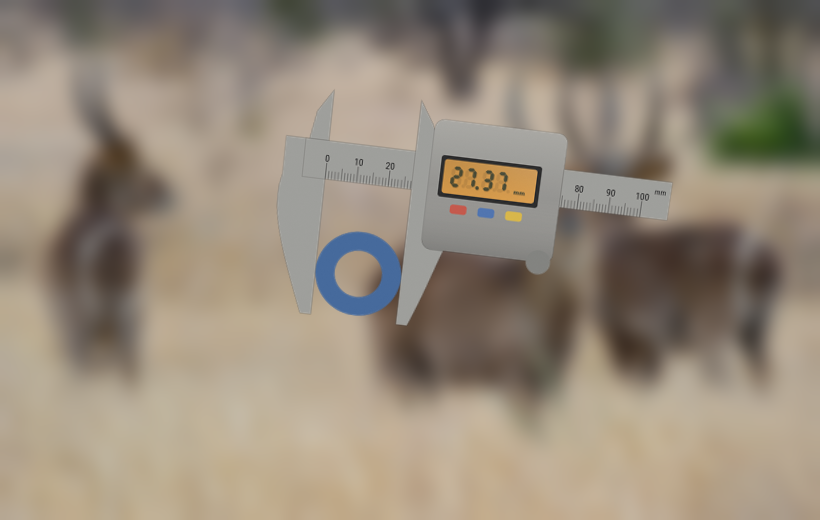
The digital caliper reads 27.37 mm
